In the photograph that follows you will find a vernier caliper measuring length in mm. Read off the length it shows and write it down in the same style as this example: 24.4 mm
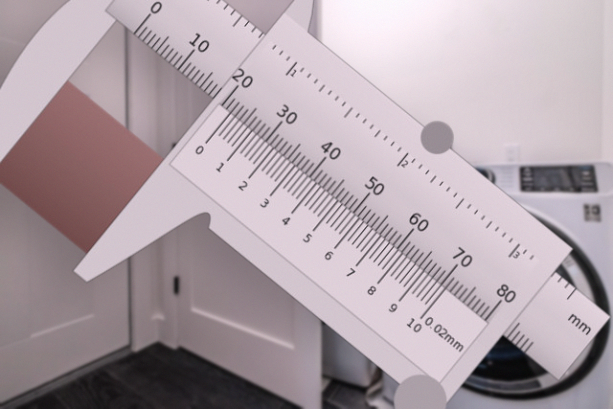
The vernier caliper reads 22.0 mm
